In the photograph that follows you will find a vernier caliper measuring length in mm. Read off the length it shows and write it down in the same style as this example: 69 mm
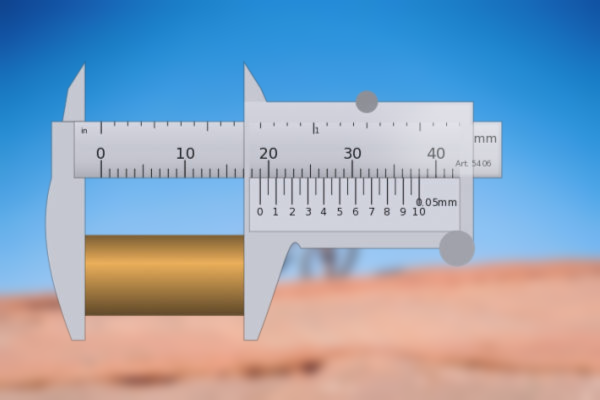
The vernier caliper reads 19.0 mm
